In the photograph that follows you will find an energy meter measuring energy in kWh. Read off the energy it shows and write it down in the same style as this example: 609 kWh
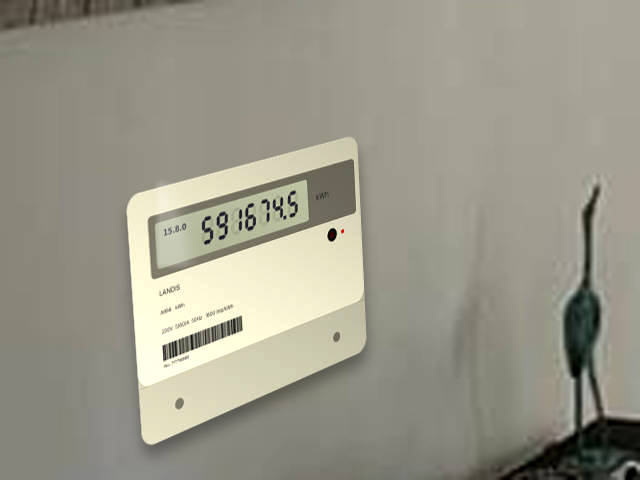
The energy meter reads 591674.5 kWh
